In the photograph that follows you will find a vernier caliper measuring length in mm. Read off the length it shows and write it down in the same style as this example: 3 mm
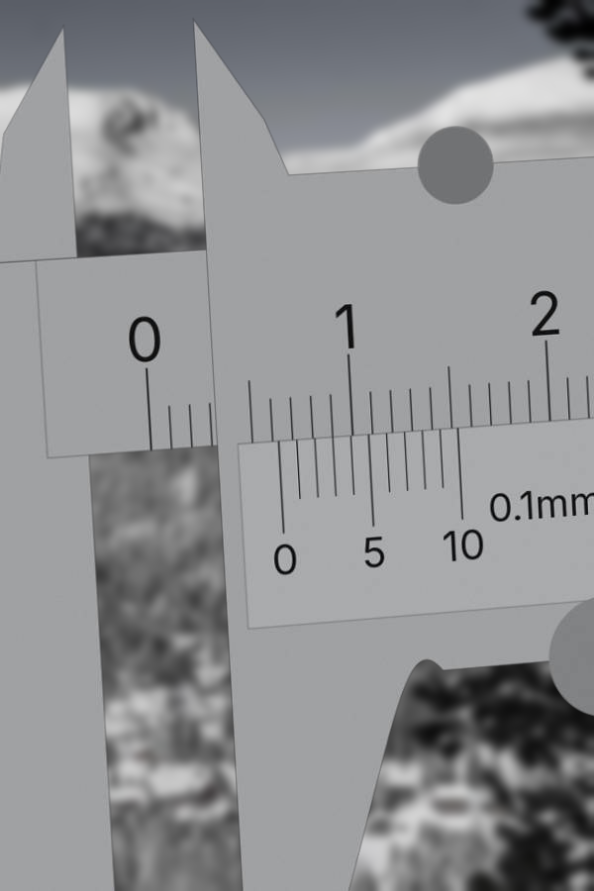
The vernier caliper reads 6.3 mm
